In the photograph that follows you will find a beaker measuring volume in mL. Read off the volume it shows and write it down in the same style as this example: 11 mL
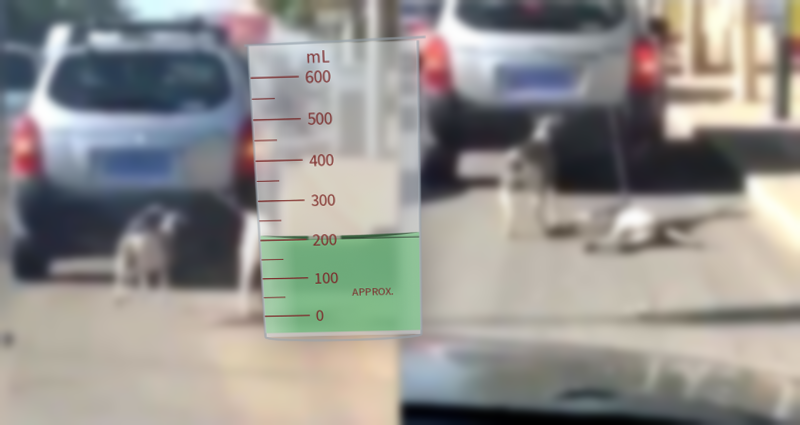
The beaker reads 200 mL
